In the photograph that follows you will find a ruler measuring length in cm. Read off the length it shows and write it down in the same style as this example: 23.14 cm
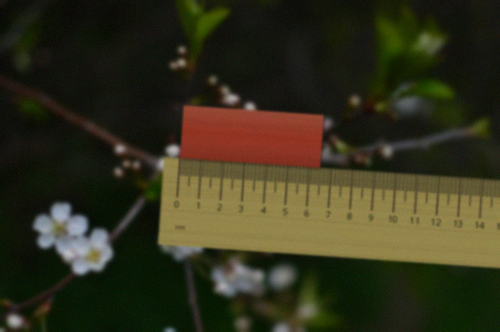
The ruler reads 6.5 cm
